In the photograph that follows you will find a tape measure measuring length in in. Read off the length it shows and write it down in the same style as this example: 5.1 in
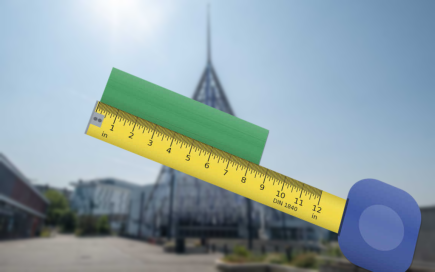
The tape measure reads 8.5 in
